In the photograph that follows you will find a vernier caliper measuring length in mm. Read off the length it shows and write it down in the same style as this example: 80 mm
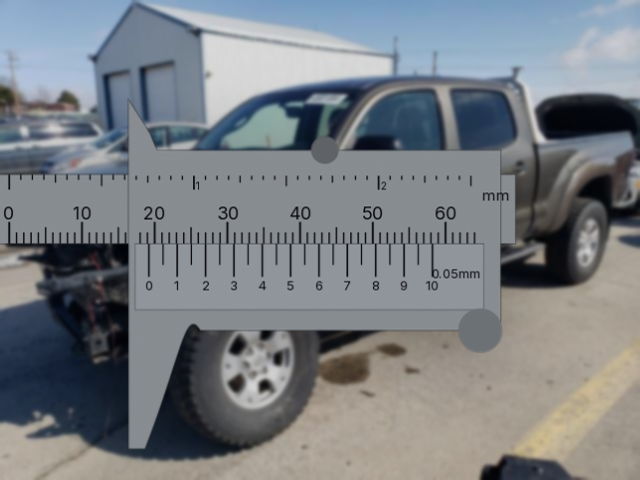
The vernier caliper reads 19.2 mm
